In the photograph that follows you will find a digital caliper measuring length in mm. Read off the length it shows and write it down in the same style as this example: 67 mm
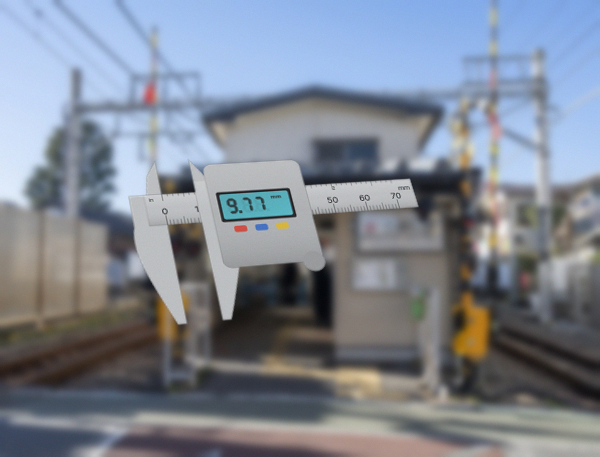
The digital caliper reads 9.77 mm
